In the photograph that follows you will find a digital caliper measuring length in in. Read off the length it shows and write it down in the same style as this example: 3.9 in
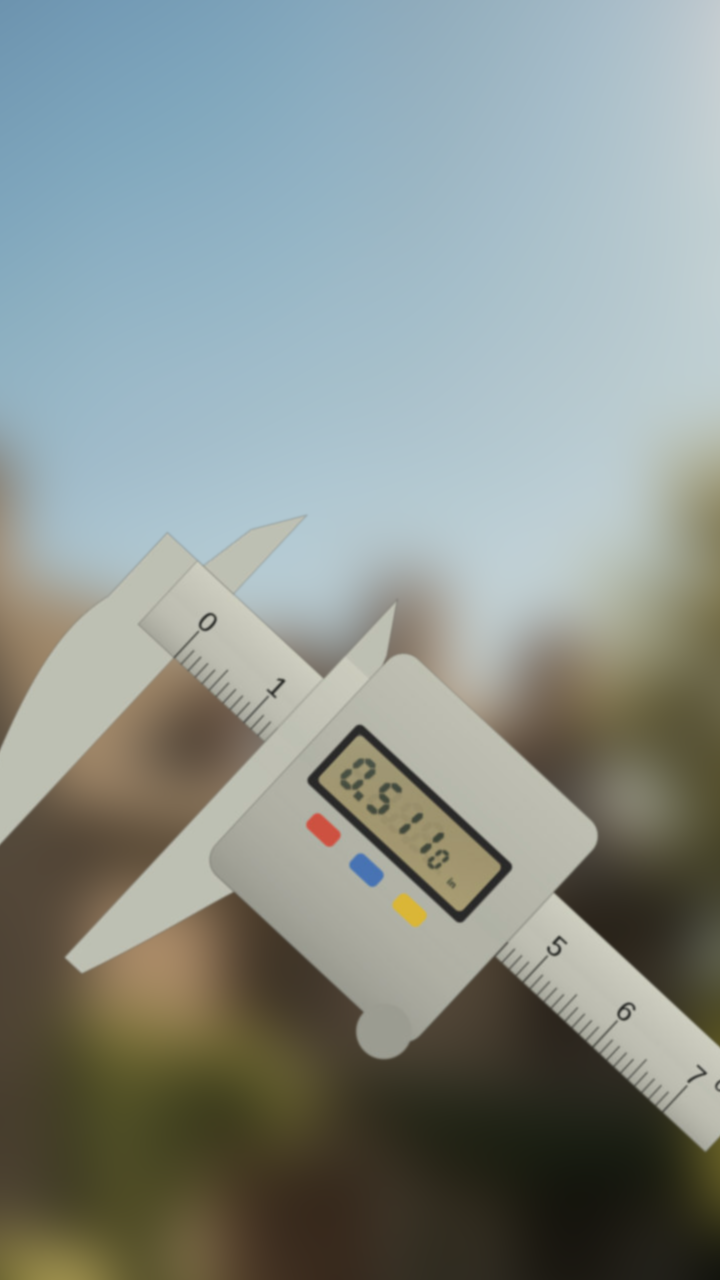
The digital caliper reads 0.5110 in
